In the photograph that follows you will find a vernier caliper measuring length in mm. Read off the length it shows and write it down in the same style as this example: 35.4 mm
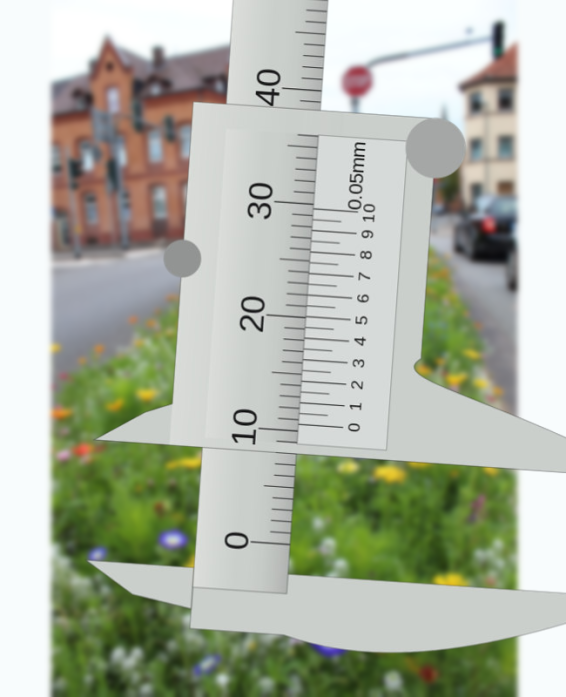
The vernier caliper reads 10.6 mm
